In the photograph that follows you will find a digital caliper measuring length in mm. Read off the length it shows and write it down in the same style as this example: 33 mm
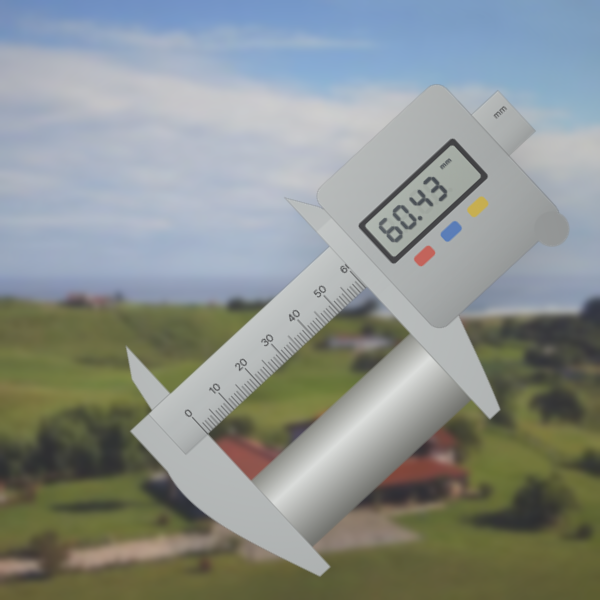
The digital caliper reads 60.43 mm
